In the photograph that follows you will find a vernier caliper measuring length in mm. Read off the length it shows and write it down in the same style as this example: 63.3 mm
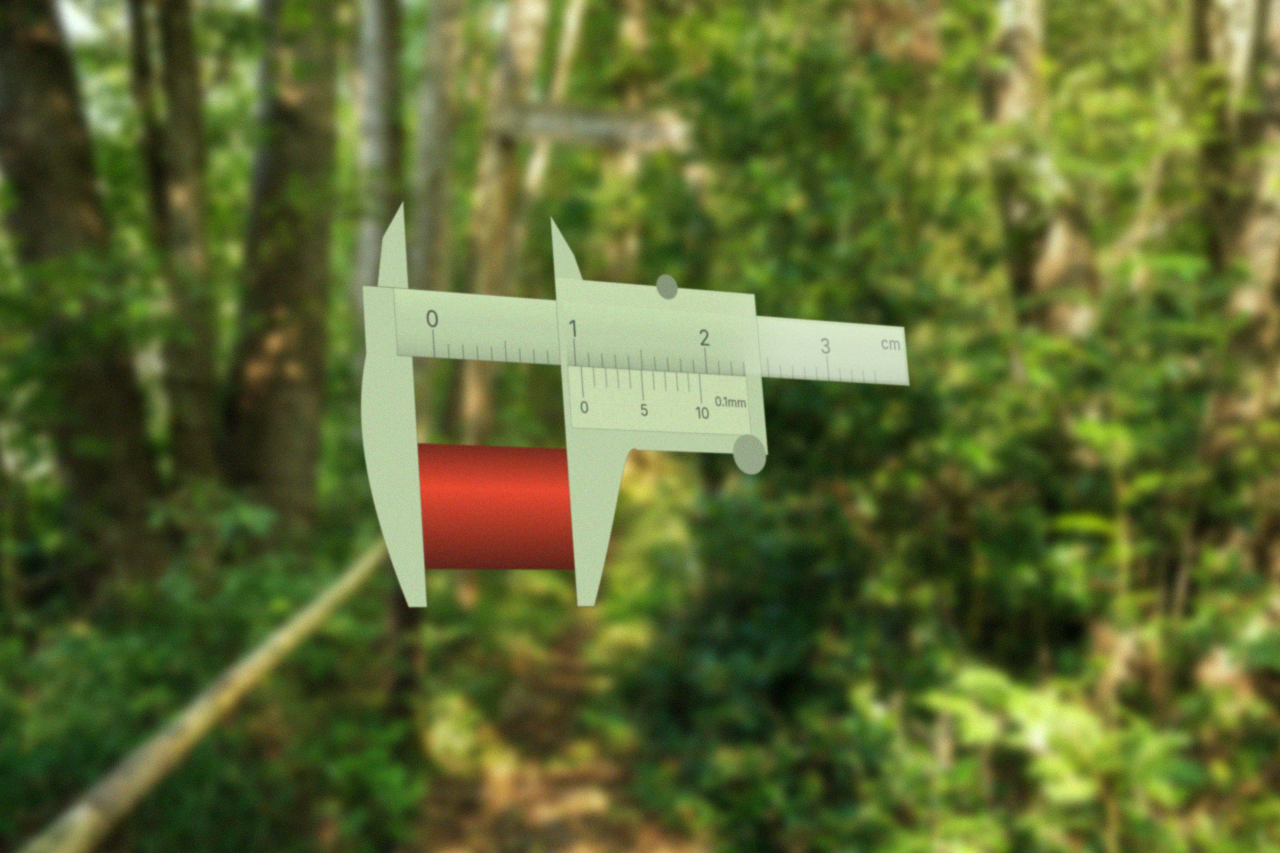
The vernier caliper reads 10.4 mm
